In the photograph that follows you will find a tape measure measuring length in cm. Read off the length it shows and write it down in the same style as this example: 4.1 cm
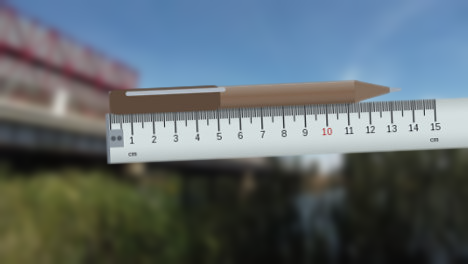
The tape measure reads 13.5 cm
